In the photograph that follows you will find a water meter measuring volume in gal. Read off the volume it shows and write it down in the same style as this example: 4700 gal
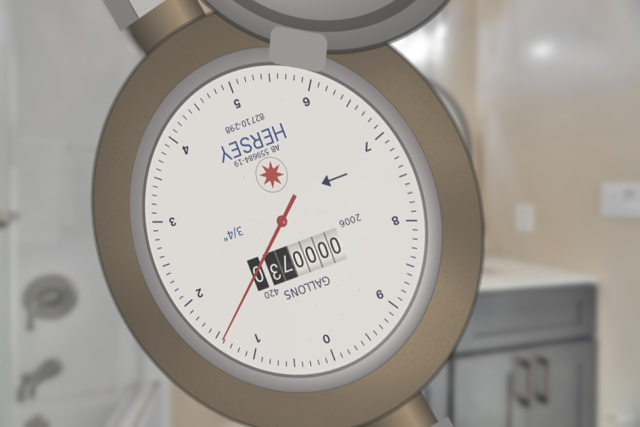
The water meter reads 731.4 gal
